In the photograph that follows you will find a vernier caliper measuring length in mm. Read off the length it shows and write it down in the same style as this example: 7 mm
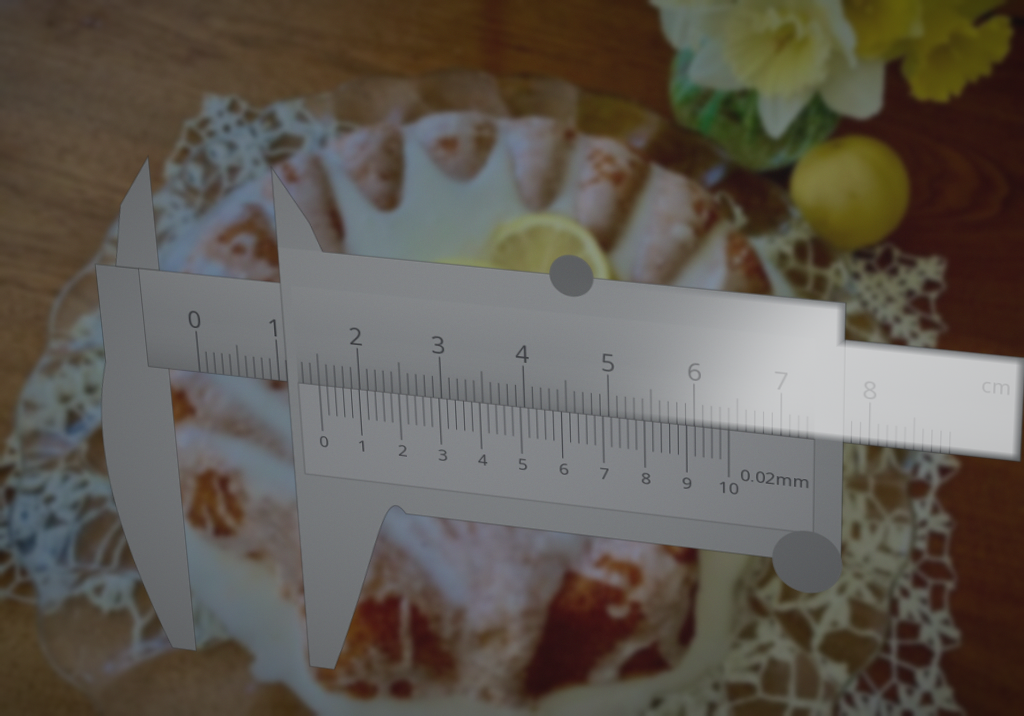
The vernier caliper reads 15.0 mm
